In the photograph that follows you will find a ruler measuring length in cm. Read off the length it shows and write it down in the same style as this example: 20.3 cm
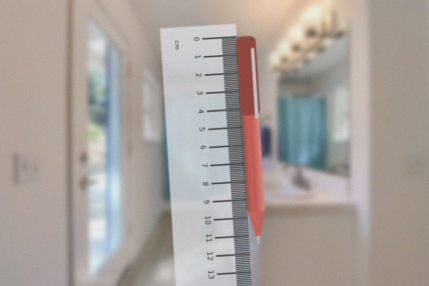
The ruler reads 11.5 cm
